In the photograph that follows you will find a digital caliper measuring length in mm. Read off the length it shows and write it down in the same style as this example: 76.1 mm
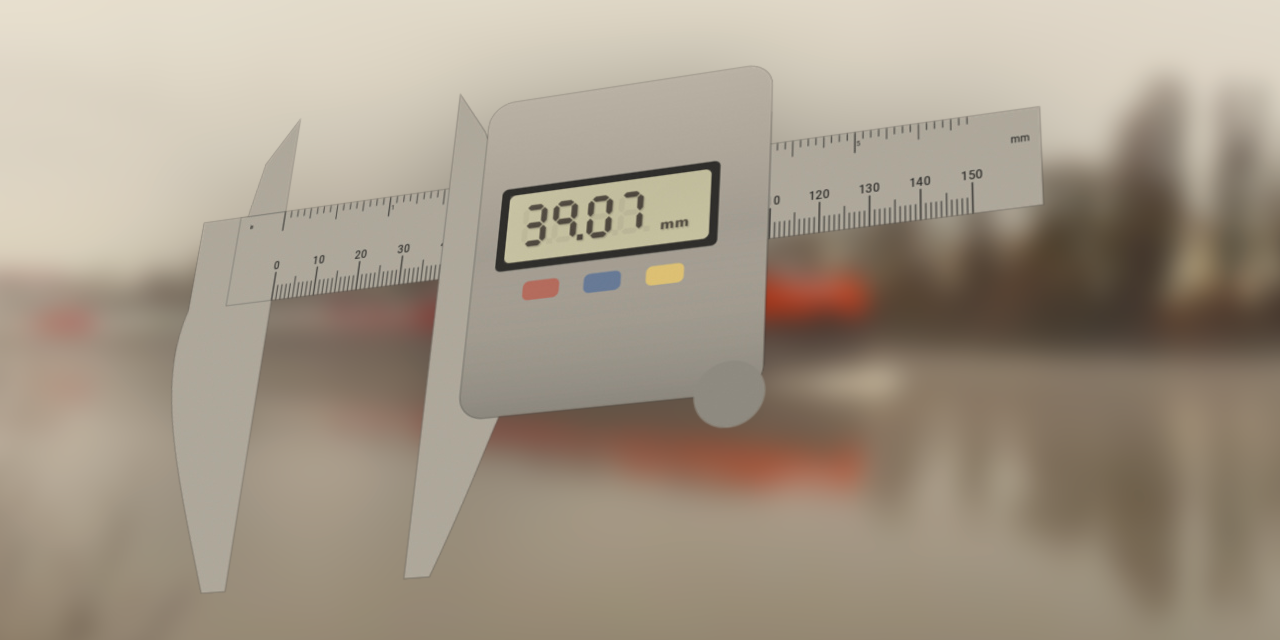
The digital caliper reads 39.07 mm
